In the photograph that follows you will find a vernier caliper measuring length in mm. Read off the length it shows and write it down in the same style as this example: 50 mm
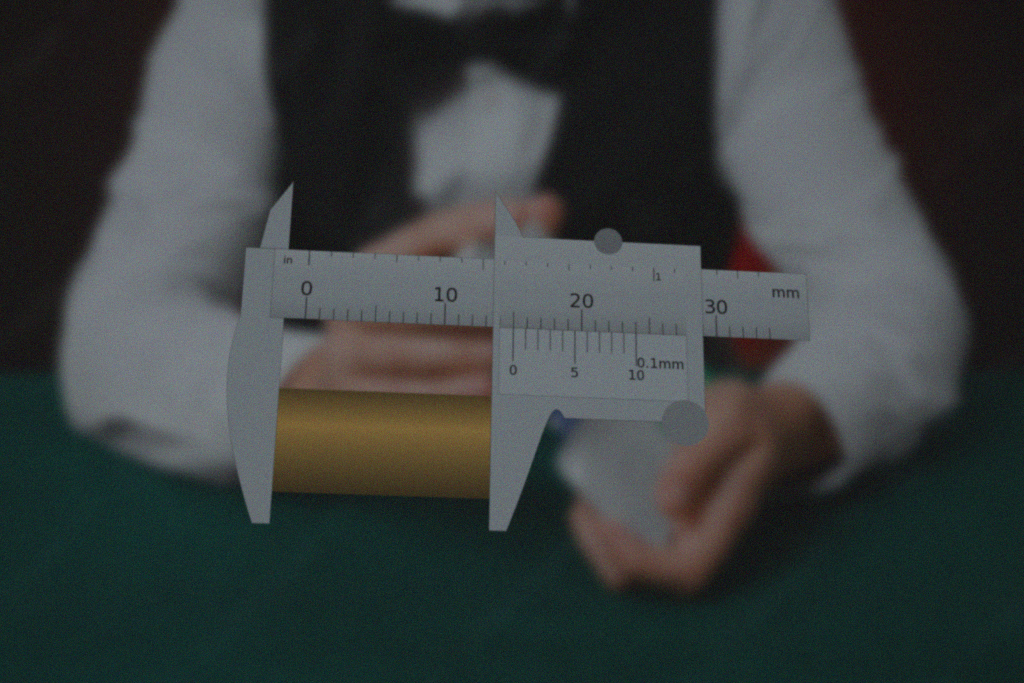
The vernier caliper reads 15.0 mm
